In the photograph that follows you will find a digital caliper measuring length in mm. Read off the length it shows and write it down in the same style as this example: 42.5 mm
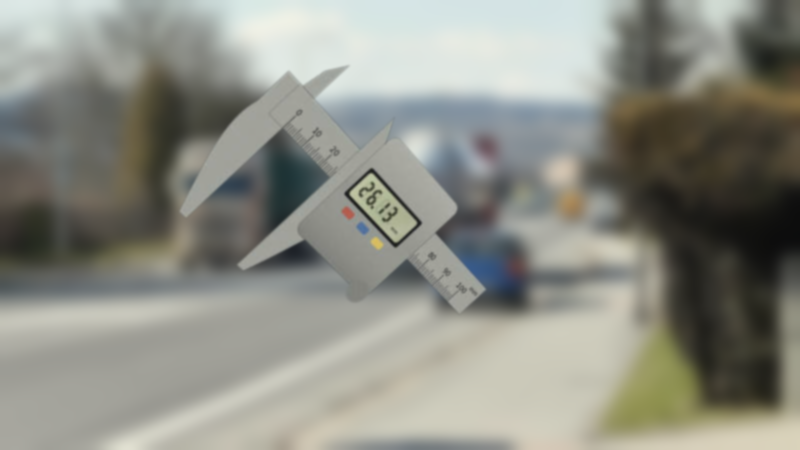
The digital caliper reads 26.13 mm
